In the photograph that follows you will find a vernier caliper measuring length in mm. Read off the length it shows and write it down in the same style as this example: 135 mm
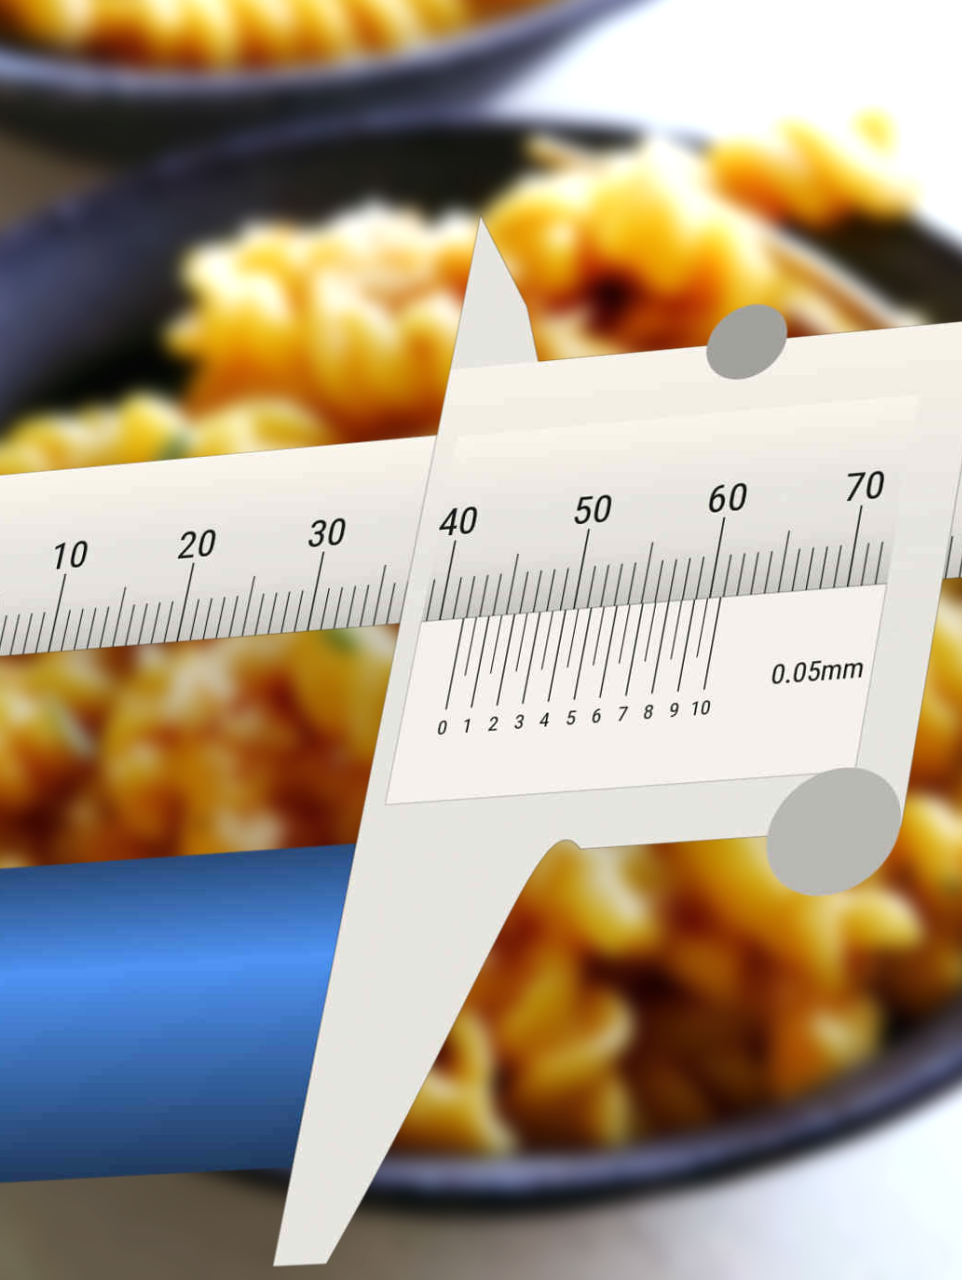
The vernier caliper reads 41.8 mm
